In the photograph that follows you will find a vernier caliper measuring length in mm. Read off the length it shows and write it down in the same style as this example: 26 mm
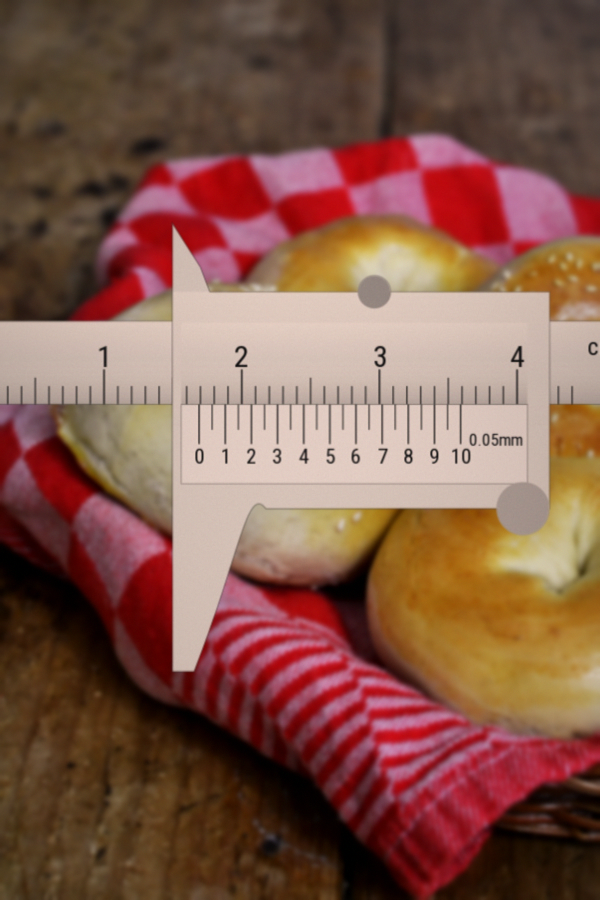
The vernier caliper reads 16.9 mm
